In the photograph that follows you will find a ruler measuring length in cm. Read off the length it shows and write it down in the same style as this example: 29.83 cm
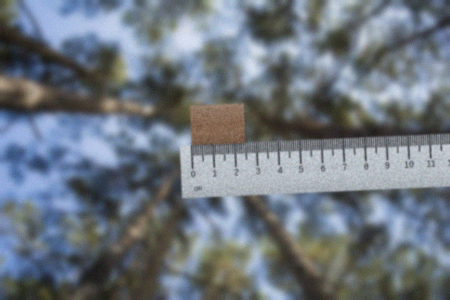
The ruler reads 2.5 cm
